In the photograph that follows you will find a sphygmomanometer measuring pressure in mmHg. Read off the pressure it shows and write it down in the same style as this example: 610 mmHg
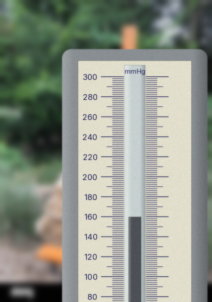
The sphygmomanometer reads 160 mmHg
